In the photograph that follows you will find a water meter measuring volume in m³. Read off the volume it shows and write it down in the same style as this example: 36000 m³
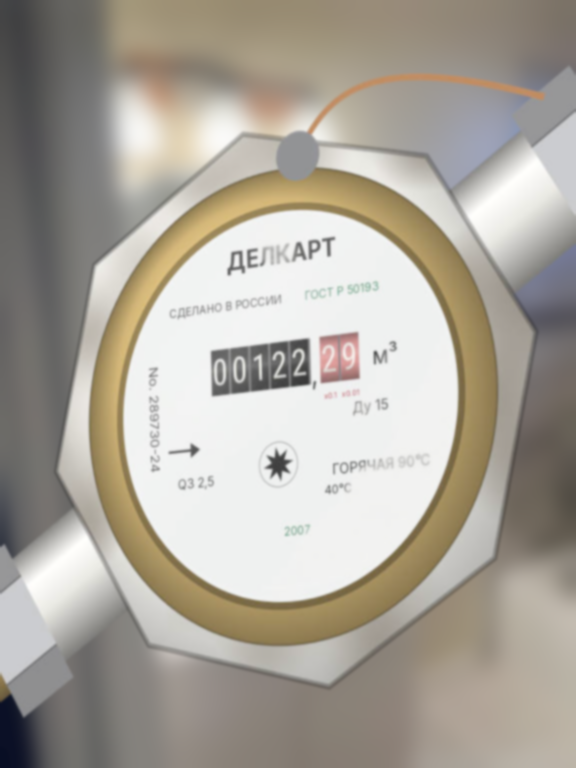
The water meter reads 122.29 m³
